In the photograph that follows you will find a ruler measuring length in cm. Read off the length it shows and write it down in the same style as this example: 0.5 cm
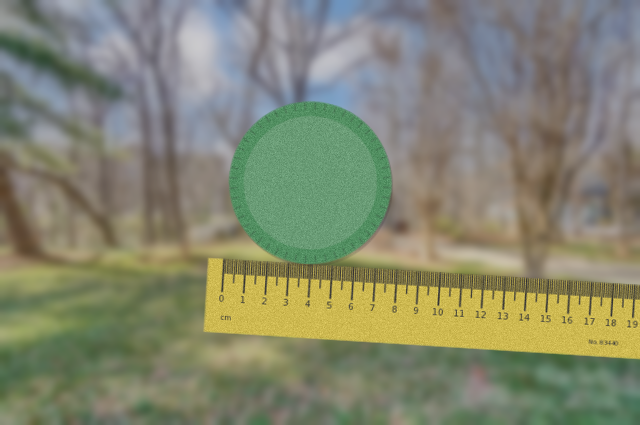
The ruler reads 7.5 cm
